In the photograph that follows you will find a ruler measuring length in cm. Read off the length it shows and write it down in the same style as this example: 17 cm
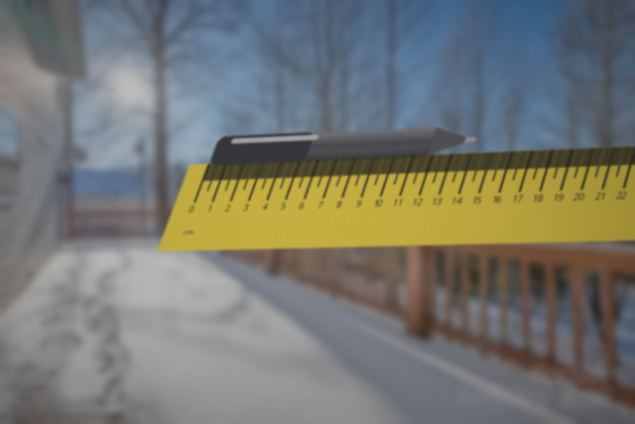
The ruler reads 14 cm
